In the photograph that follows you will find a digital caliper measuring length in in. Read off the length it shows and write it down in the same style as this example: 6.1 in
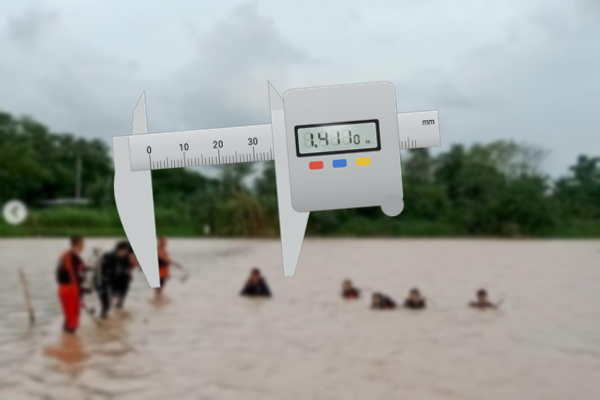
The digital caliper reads 1.4110 in
